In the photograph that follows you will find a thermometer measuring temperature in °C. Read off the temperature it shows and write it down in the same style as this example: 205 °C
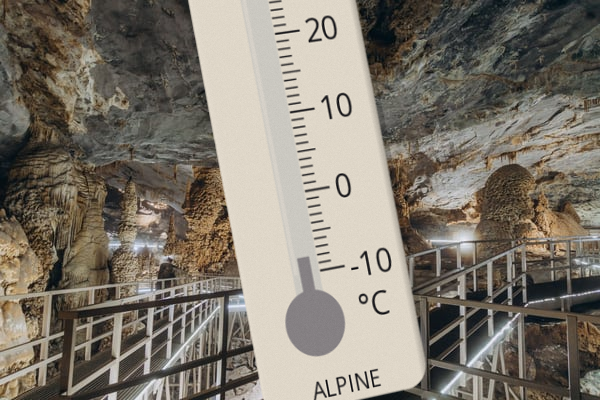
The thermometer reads -8 °C
